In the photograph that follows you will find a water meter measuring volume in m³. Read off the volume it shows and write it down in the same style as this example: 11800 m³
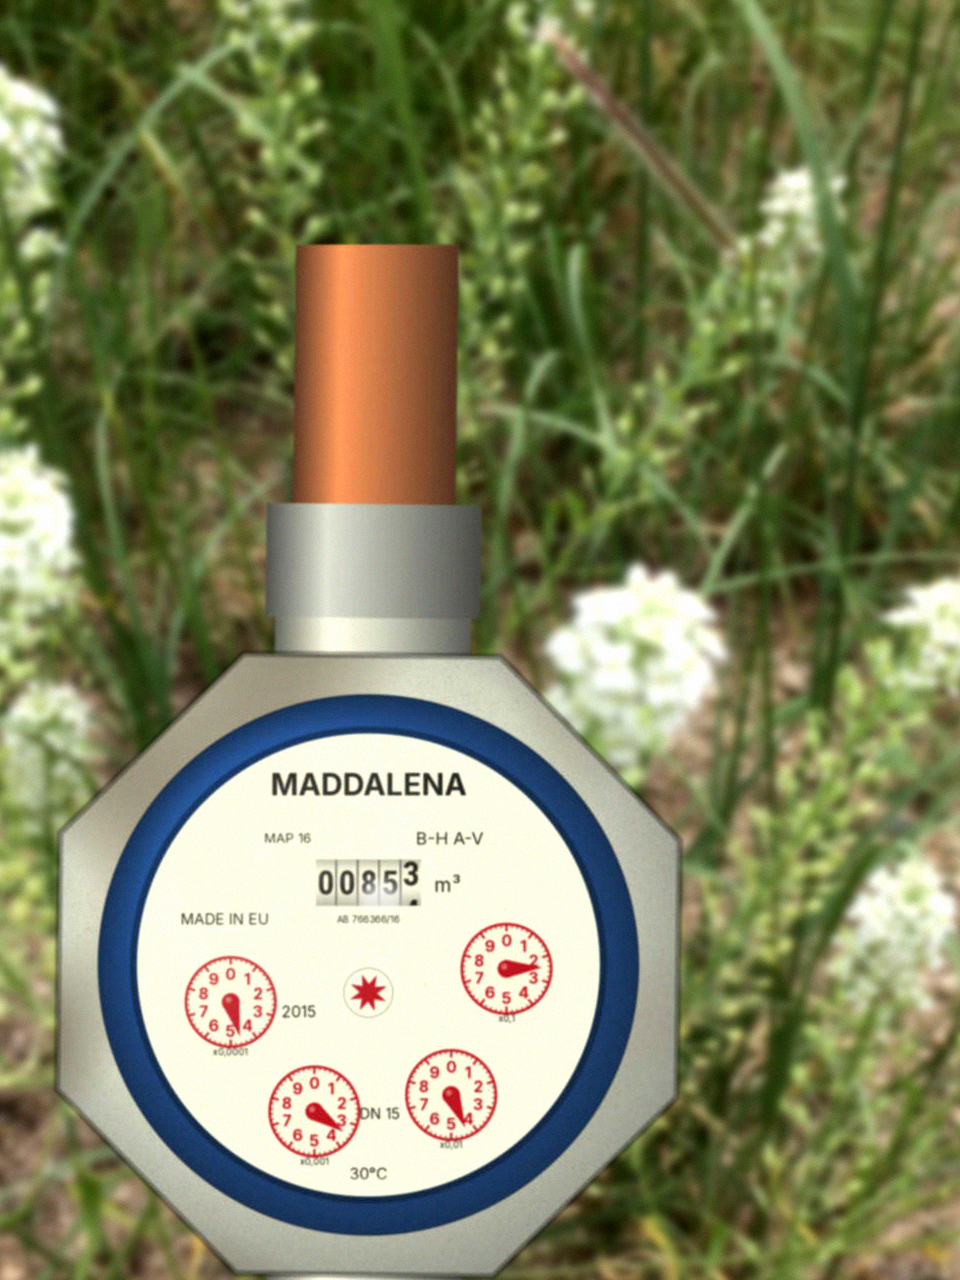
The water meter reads 853.2434 m³
